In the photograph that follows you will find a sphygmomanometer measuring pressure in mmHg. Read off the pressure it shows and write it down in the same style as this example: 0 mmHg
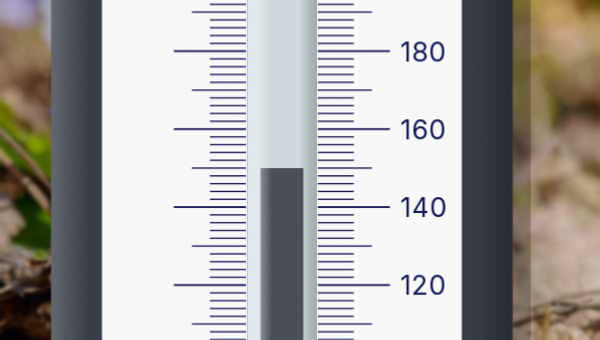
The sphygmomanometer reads 150 mmHg
